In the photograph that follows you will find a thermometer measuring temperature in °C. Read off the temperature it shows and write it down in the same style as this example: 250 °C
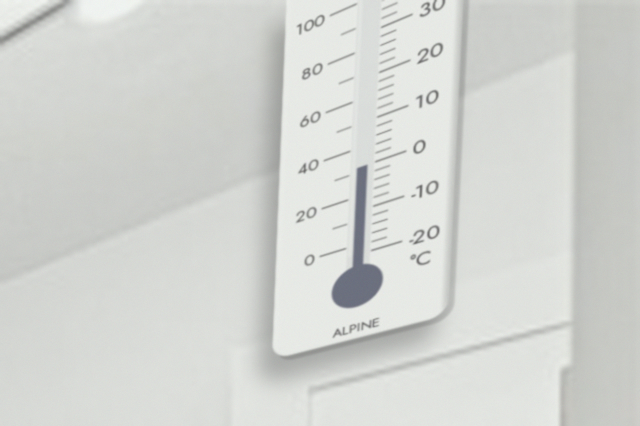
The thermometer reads 0 °C
